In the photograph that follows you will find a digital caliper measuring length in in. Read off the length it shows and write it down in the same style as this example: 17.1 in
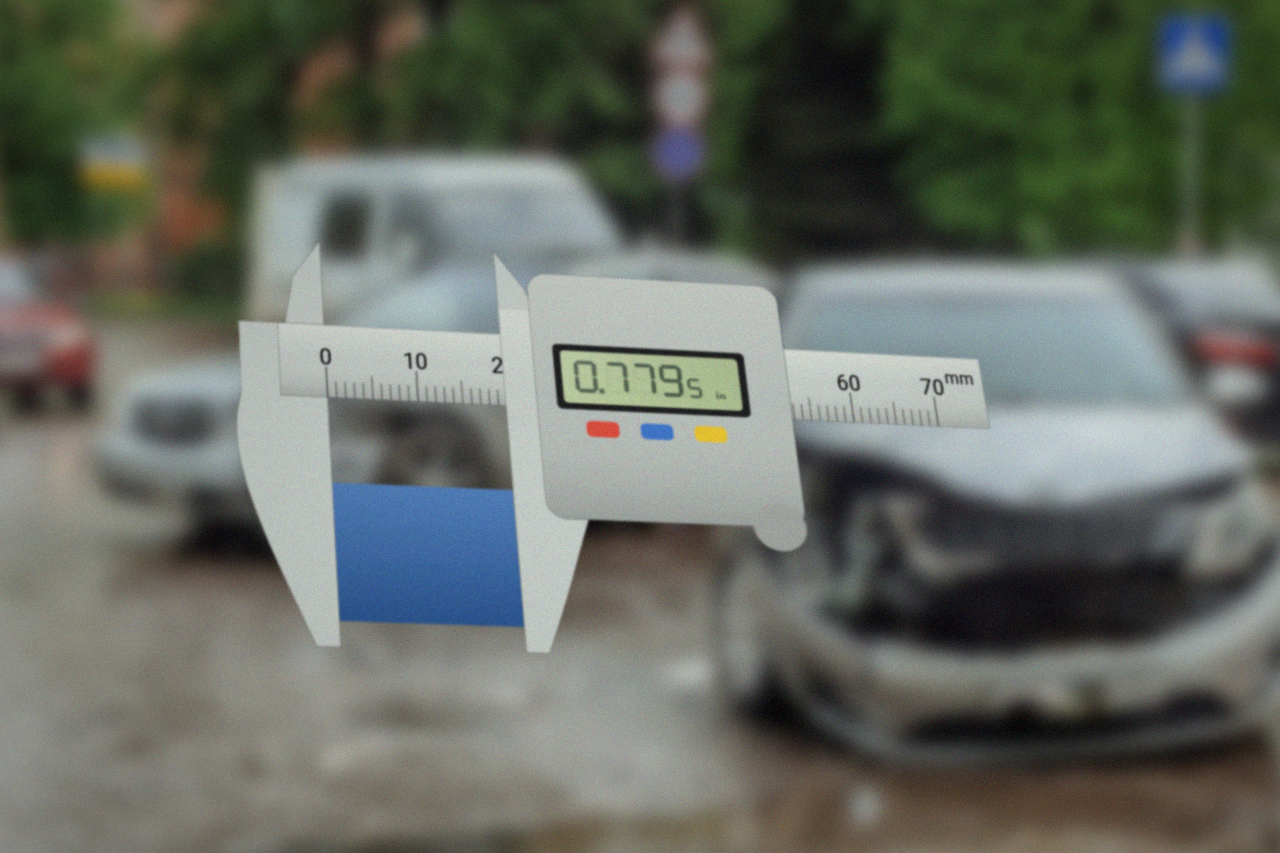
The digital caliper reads 0.7795 in
